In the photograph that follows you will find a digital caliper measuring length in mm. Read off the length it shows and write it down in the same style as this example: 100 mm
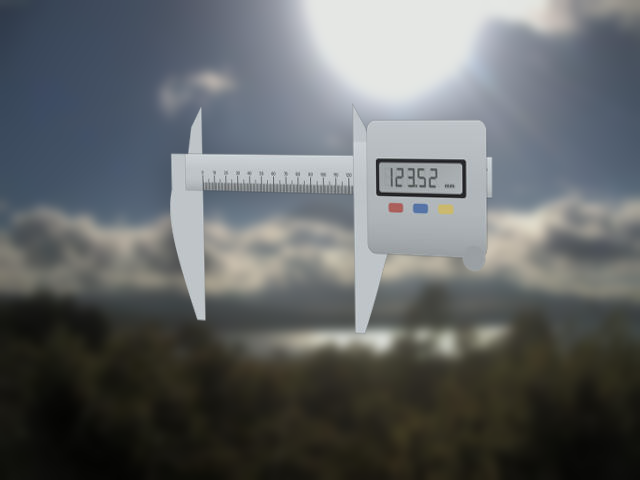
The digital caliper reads 123.52 mm
